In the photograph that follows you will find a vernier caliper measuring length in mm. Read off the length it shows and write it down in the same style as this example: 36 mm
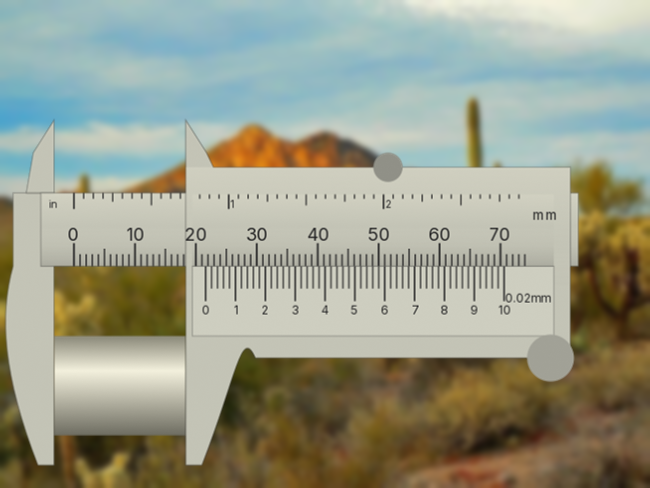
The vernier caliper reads 21.6 mm
